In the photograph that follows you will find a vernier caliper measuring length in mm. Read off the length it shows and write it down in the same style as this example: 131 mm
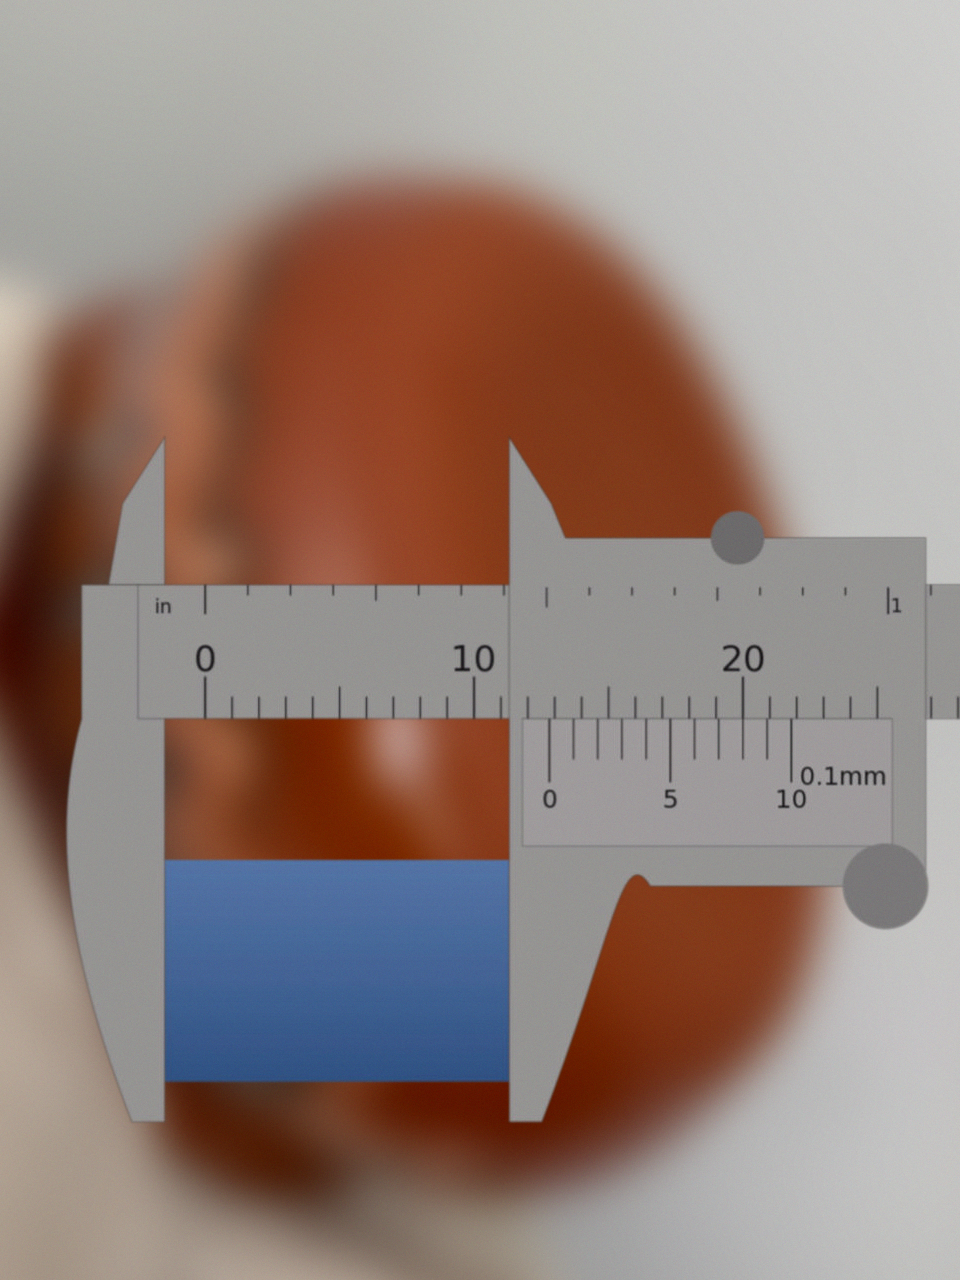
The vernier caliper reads 12.8 mm
